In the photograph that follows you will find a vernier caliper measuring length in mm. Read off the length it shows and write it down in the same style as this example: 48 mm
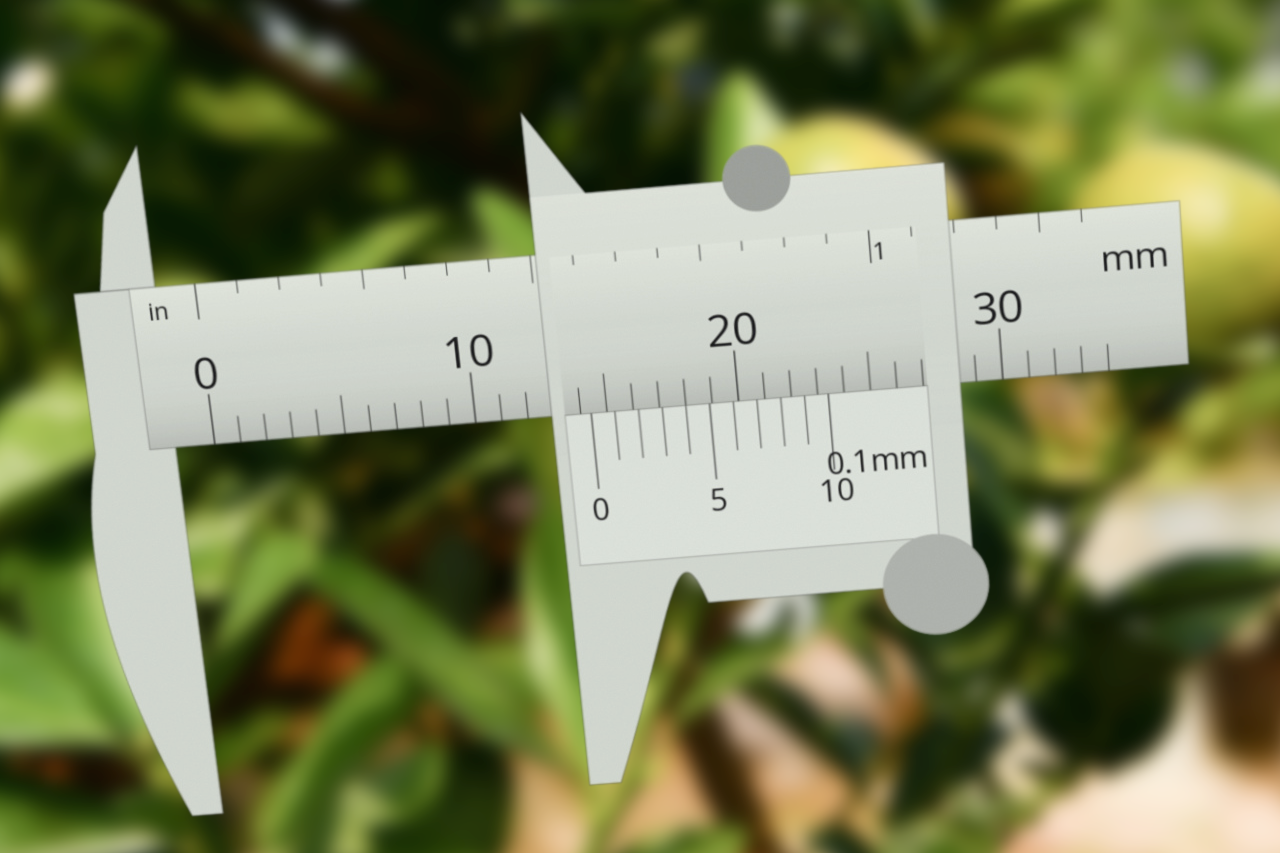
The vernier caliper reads 14.4 mm
